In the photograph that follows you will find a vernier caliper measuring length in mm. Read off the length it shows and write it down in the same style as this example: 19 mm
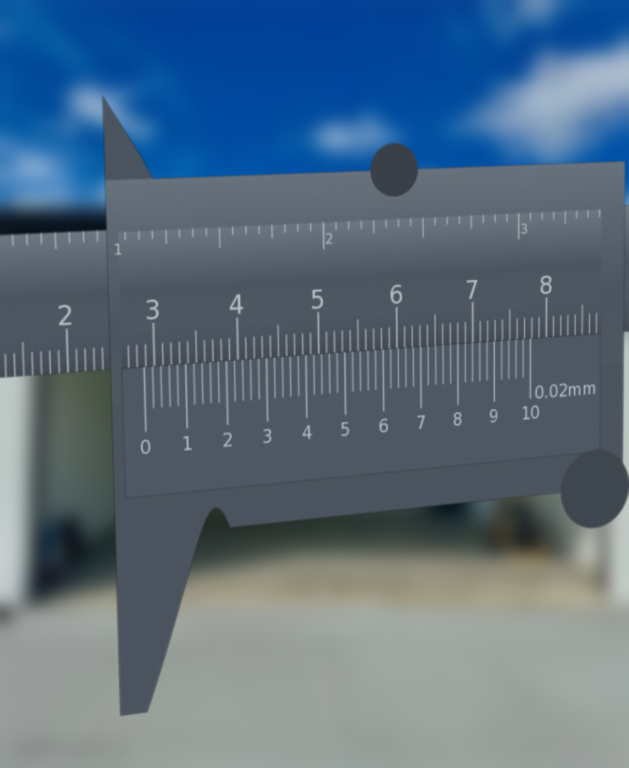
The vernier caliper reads 28.8 mm
